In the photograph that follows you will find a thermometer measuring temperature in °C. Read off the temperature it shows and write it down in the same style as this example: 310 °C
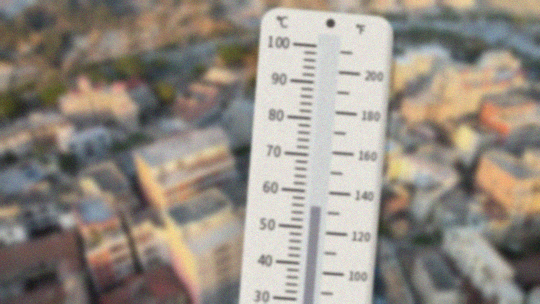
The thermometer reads 56 °C
